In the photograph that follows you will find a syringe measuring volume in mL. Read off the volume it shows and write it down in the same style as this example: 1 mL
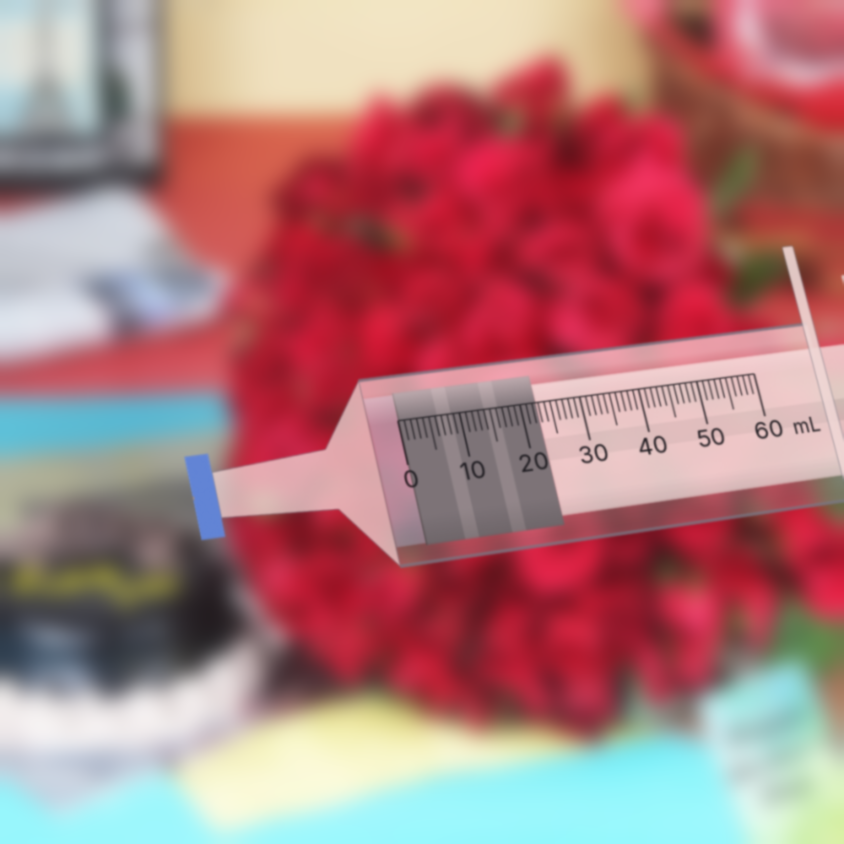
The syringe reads 0 mL
